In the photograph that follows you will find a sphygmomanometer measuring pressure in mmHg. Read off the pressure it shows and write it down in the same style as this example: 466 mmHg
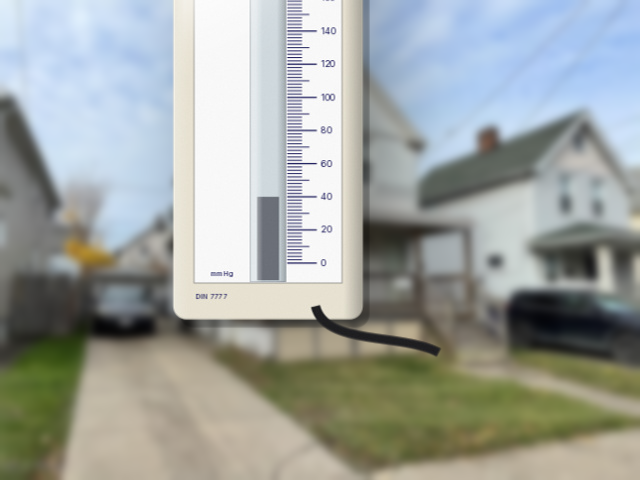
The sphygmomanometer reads 40 mmHg
